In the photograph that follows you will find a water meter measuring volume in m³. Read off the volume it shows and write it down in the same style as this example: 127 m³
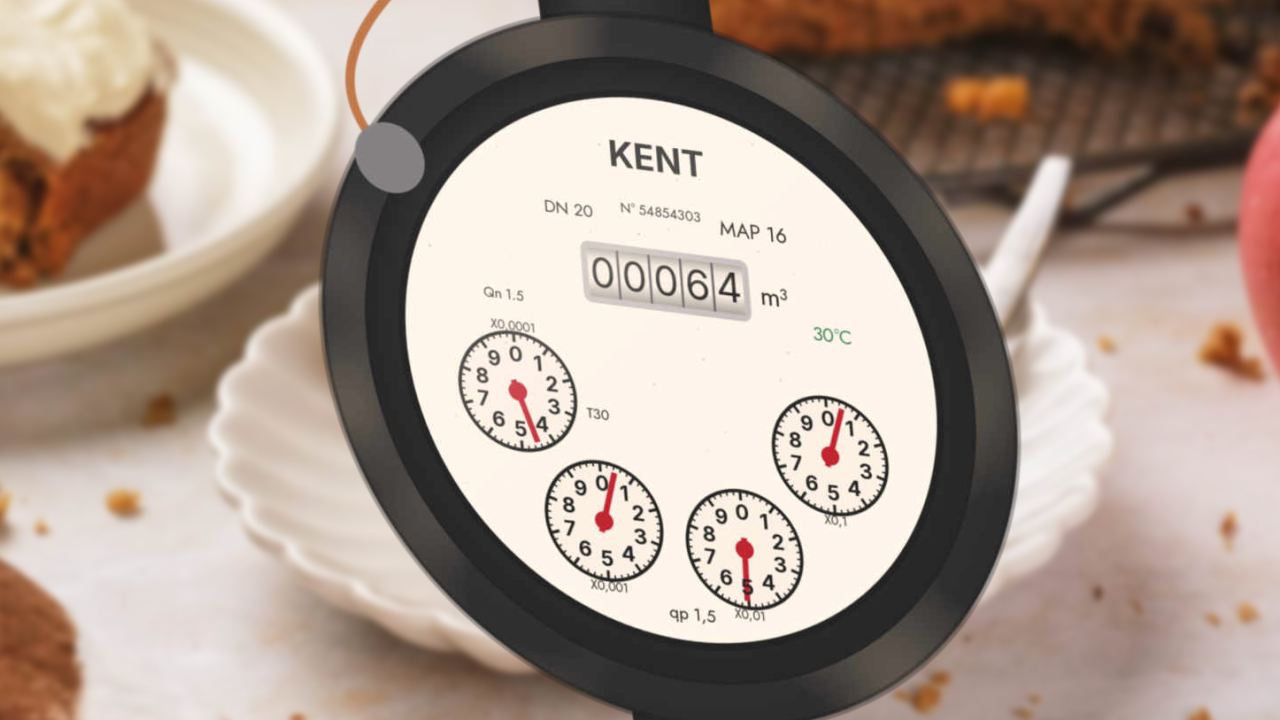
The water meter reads 64.0504 m³
